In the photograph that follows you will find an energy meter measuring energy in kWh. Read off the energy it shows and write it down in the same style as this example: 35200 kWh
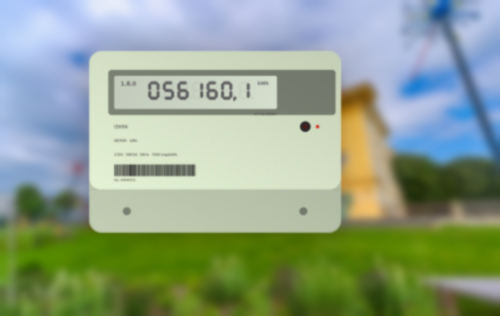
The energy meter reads 56160.1 kWh
